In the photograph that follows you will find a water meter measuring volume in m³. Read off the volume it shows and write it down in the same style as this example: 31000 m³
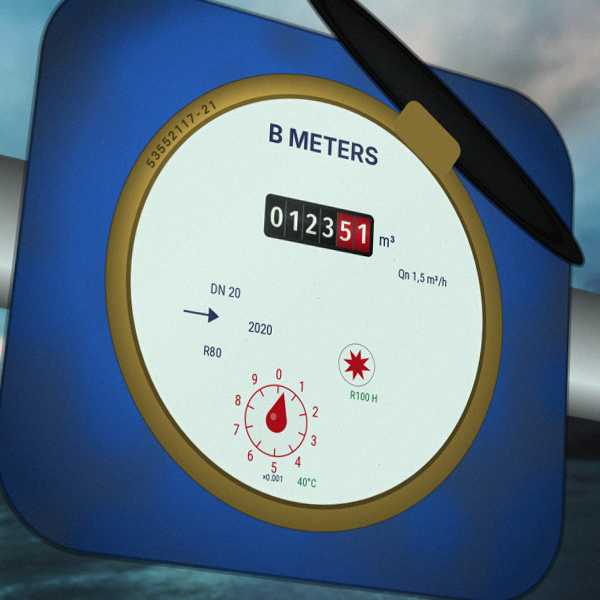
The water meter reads 123.510 m³
